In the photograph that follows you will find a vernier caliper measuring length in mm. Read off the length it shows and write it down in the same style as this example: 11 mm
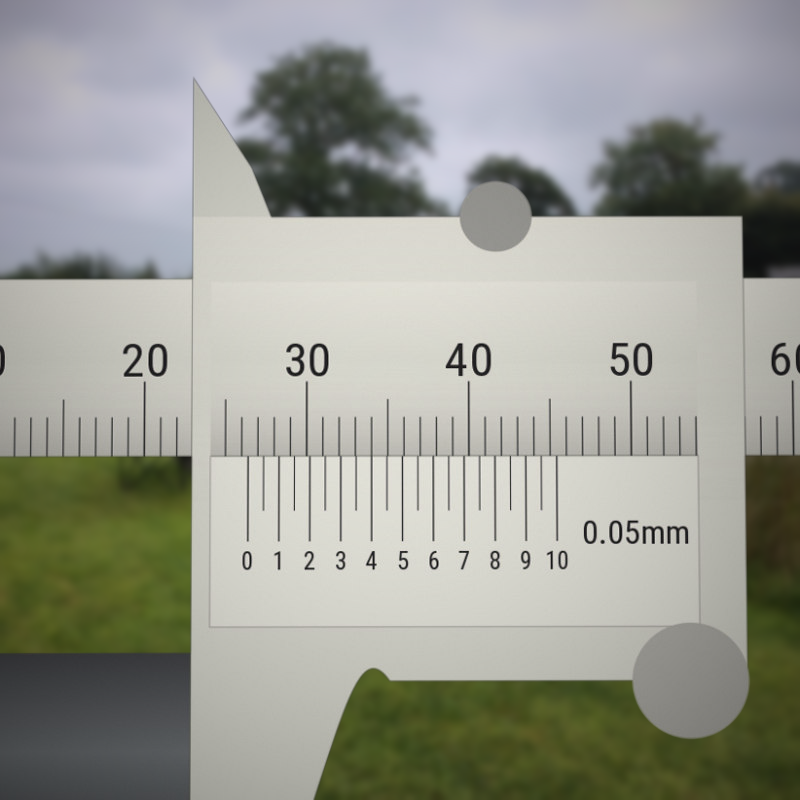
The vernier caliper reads 26.4 mm
